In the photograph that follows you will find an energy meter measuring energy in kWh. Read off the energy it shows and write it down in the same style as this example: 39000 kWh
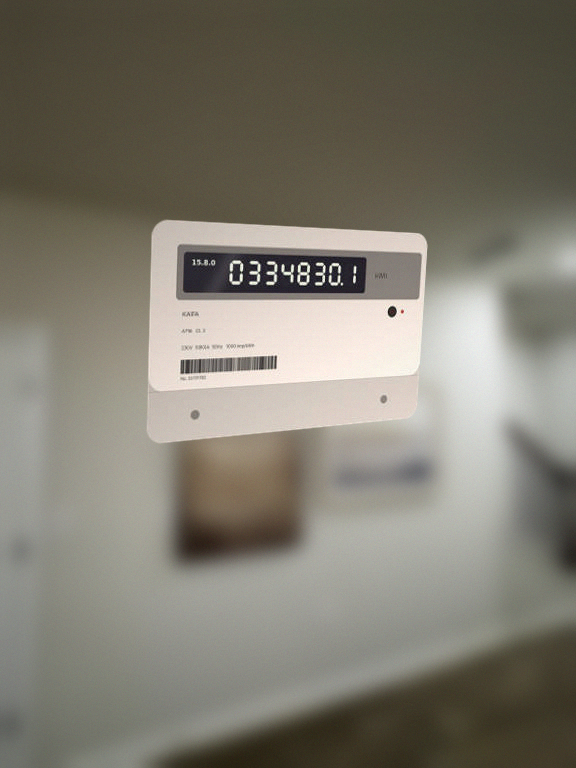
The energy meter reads 334830.1 kWh
